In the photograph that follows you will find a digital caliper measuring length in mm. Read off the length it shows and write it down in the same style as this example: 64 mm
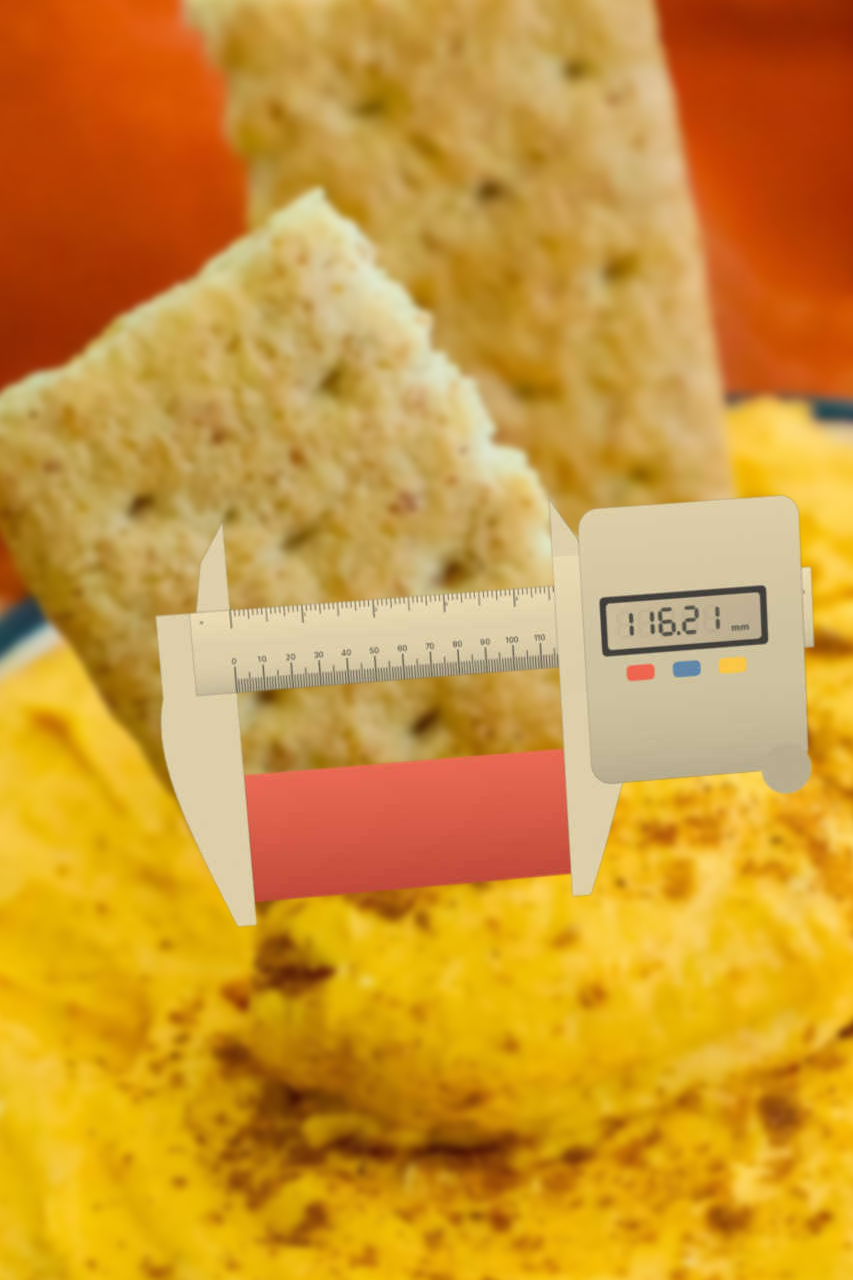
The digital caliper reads 116.21 mm
